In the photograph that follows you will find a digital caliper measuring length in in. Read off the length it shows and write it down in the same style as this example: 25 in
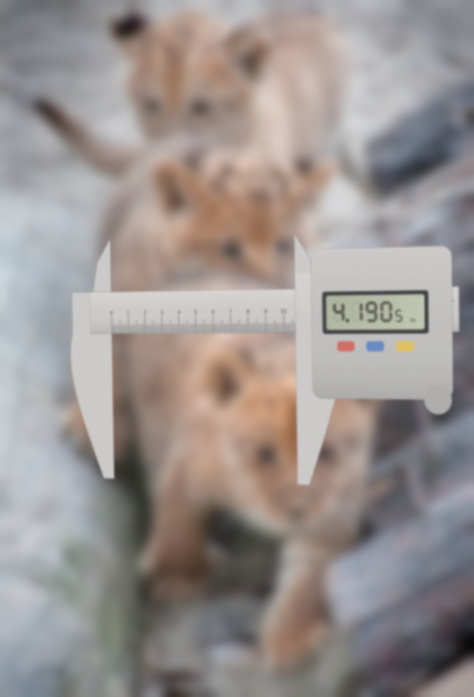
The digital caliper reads 4.1905 in
